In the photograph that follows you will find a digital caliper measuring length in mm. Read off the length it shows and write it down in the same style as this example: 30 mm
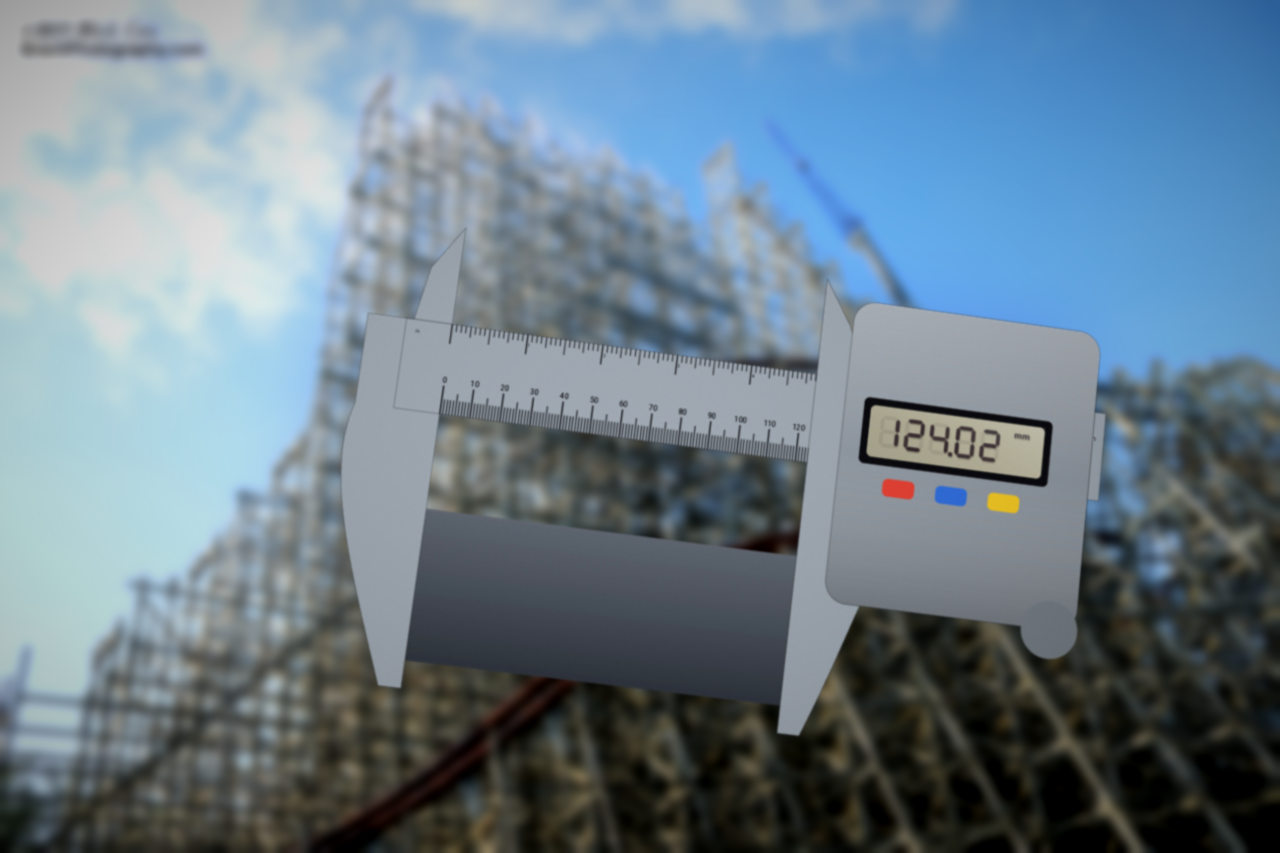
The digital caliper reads 124.02 mm
